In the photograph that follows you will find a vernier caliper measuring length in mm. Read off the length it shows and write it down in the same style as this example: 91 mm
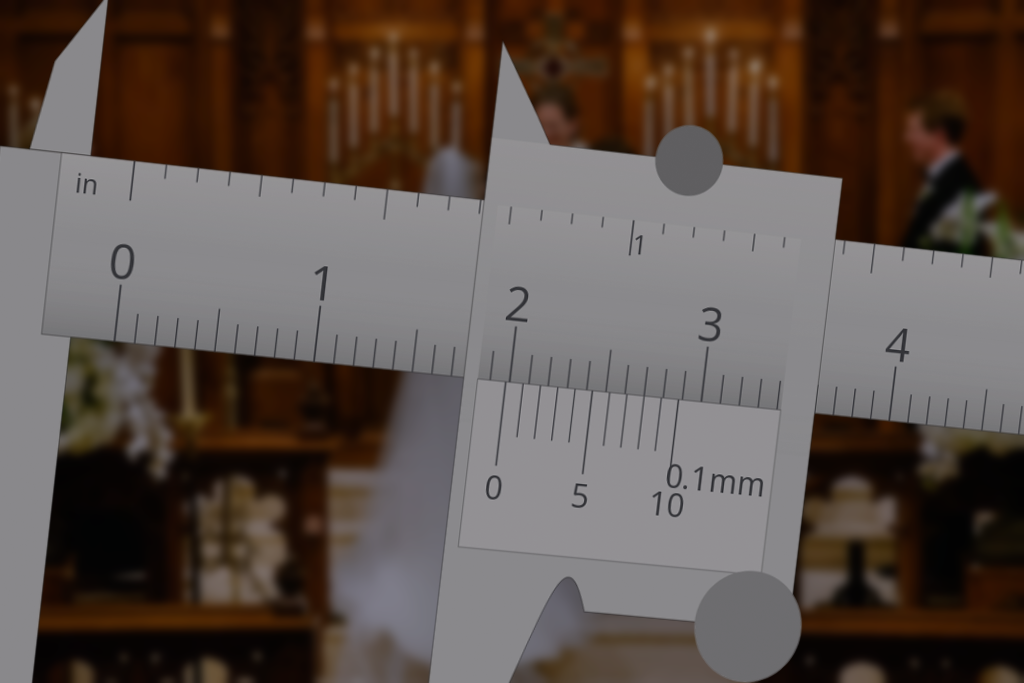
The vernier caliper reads 19.8 mm
